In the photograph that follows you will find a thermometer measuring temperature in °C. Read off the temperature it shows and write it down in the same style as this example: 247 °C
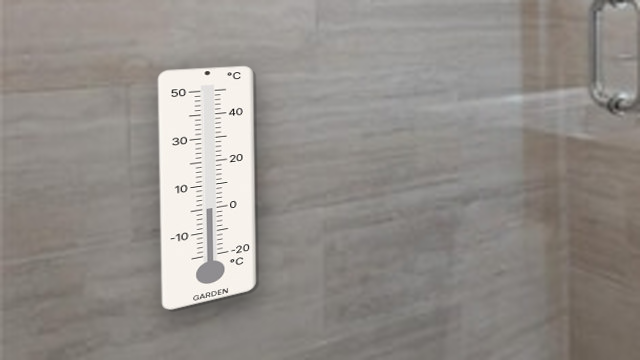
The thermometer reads 0 °C
